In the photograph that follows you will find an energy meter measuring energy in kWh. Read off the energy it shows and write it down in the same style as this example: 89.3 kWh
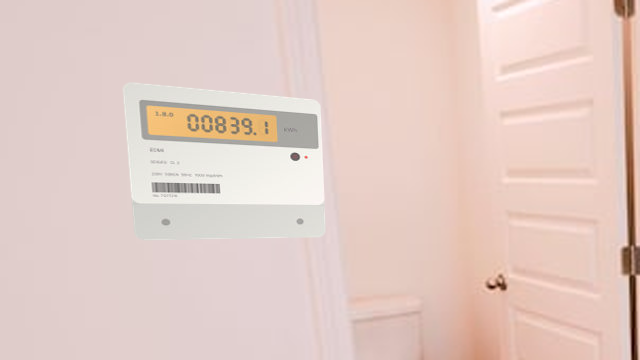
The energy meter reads 839.1 kWh
